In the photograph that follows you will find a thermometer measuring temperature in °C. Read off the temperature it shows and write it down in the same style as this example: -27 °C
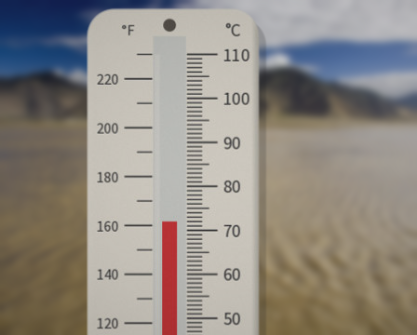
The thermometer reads 72 °C
